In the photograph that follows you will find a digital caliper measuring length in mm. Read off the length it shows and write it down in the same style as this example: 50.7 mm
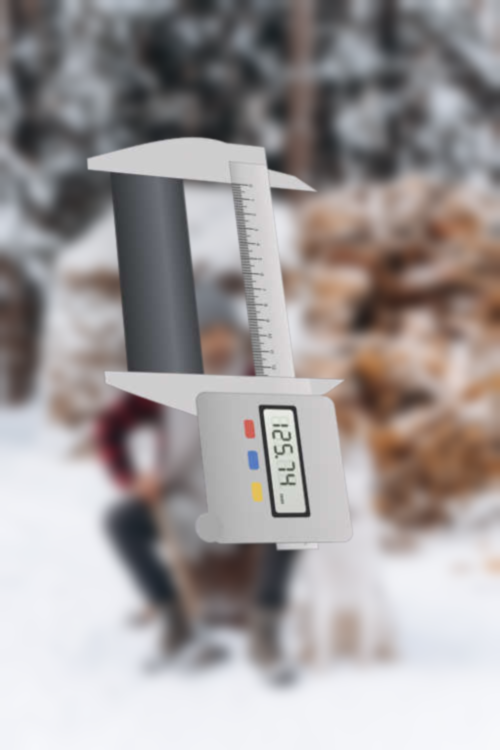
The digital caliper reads 125.74 mm
